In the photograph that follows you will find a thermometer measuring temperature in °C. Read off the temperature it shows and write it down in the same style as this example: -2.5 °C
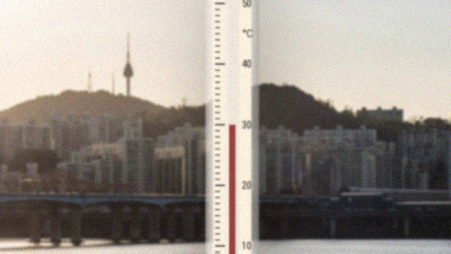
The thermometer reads 30 °C
